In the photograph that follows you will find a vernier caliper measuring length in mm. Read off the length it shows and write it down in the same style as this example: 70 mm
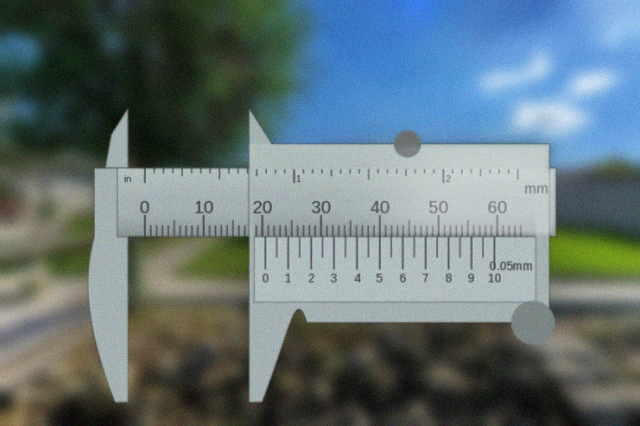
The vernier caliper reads 20.5 mm
